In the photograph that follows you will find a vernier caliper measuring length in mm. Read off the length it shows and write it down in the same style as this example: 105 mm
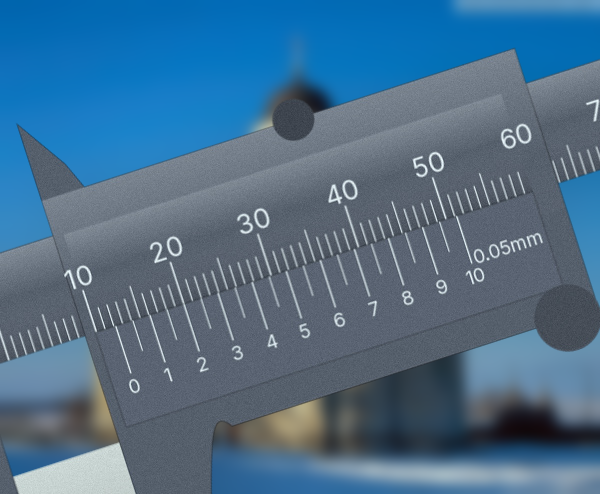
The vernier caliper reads 12.2 mm
